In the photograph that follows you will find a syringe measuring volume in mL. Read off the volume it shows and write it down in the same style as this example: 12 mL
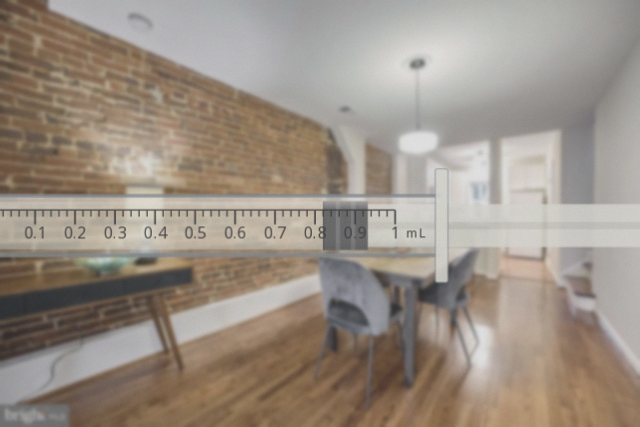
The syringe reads 0.82 mL
